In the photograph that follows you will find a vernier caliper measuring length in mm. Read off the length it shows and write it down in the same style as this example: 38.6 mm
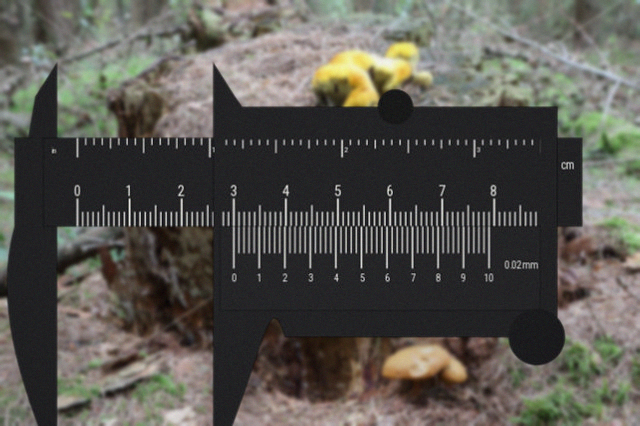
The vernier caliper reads 30.0 mm
